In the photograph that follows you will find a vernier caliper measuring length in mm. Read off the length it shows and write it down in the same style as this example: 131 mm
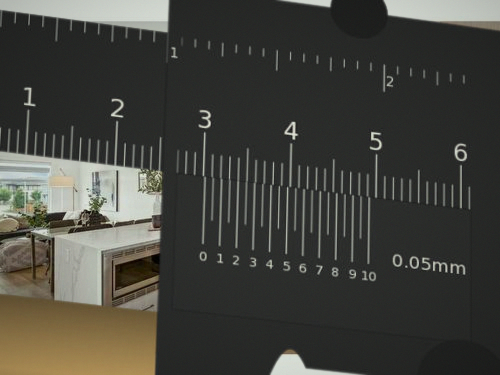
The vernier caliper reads 30.2 mm
